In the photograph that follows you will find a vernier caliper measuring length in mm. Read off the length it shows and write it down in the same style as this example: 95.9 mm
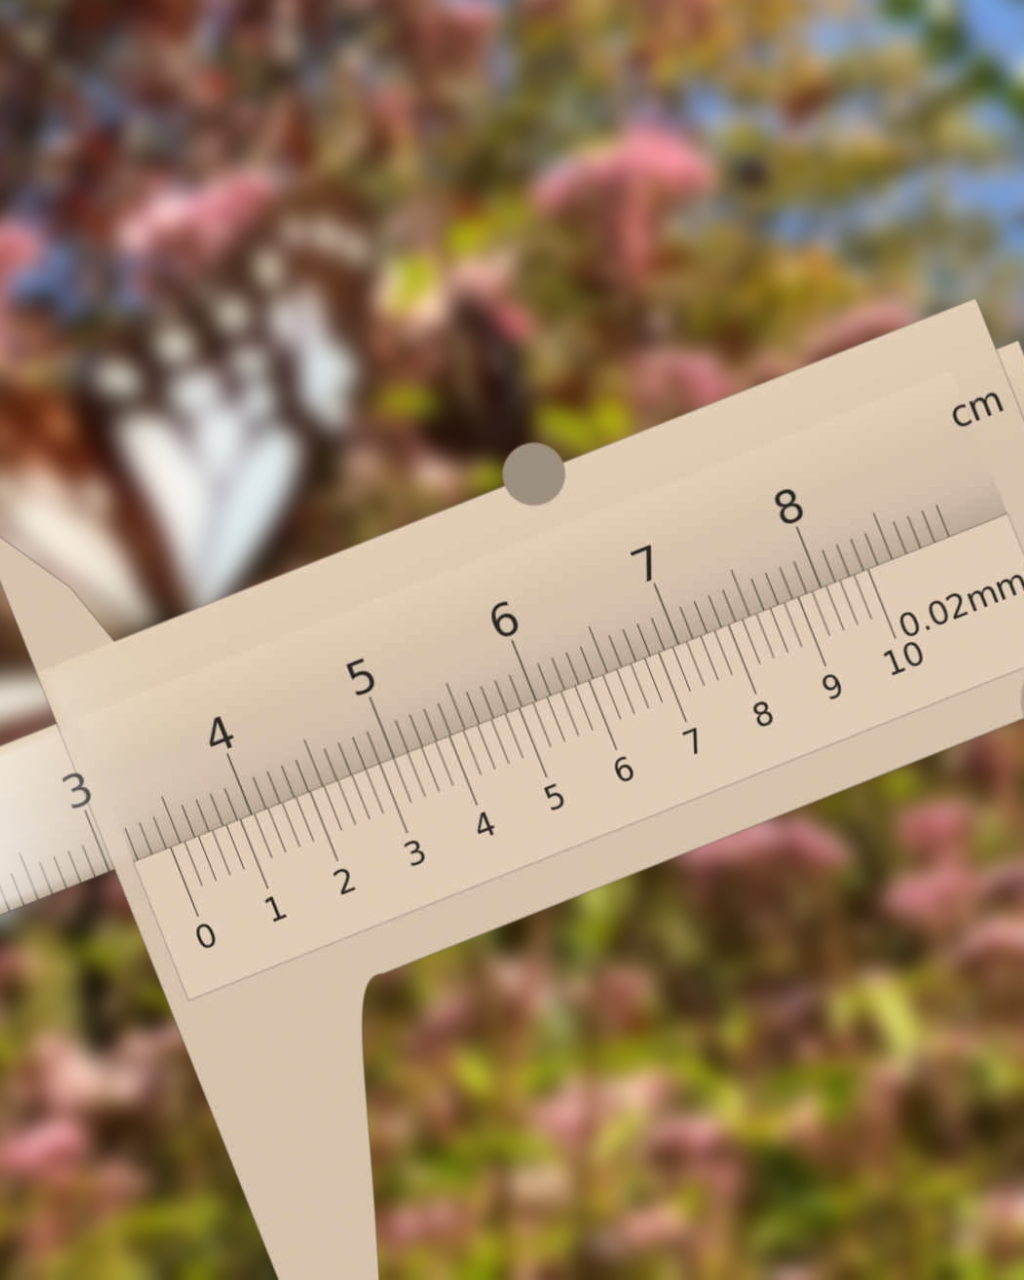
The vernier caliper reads 34.3 mm
